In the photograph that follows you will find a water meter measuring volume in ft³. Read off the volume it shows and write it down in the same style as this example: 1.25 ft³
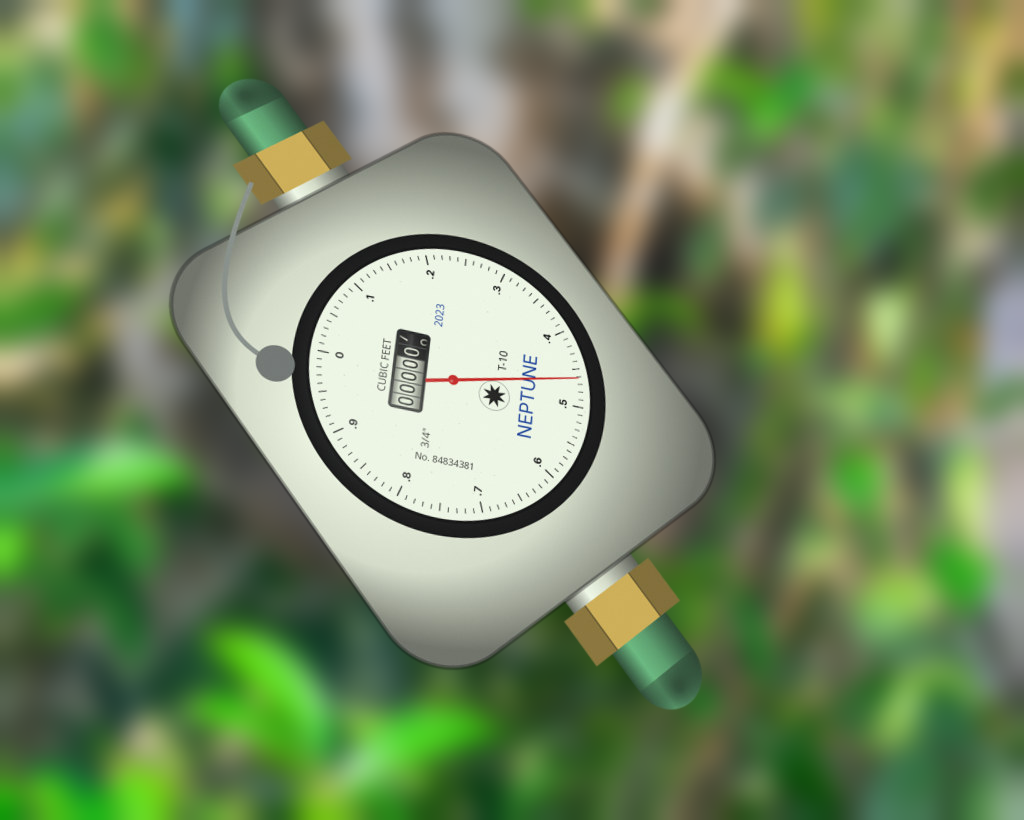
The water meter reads 7.46 ft³
